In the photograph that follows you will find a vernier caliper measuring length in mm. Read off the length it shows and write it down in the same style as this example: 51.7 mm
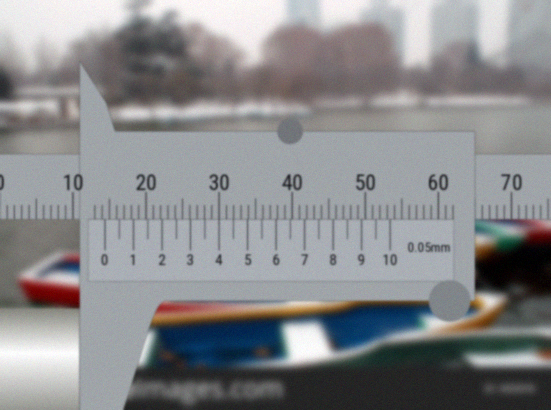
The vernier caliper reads 14.4 mm
